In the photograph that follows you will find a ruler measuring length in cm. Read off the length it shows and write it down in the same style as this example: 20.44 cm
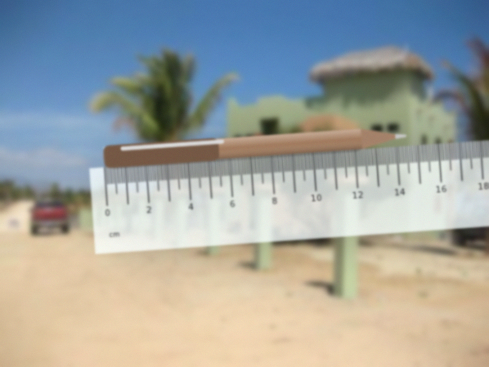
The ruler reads 14.5 cm
